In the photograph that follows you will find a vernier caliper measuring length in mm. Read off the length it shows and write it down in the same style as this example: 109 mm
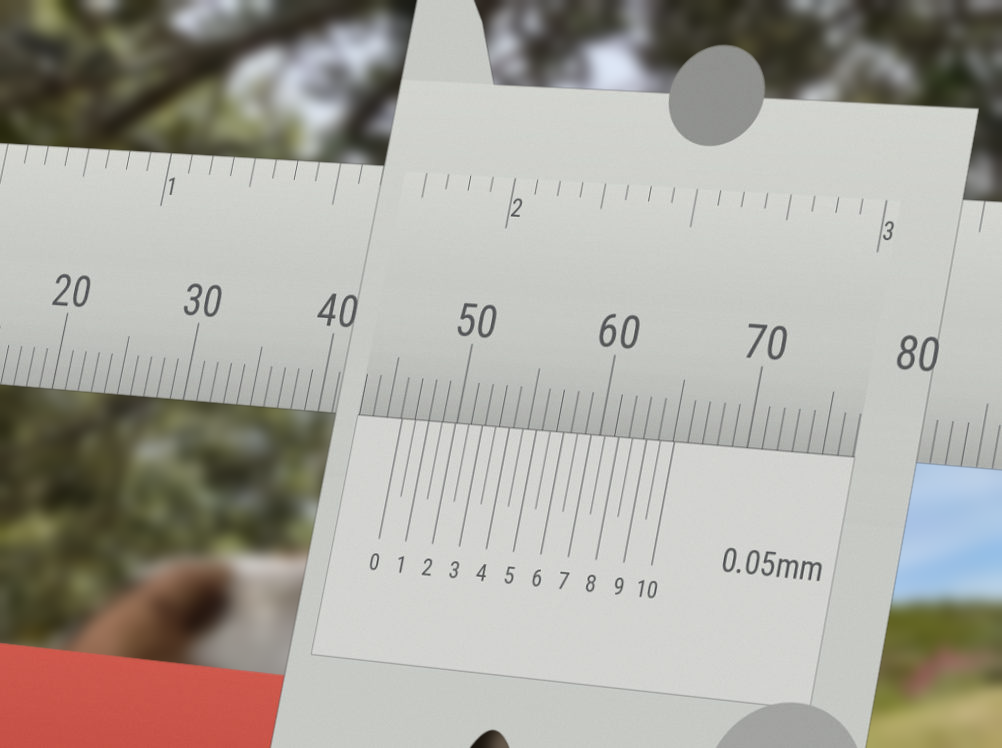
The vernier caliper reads 46.1 mm
